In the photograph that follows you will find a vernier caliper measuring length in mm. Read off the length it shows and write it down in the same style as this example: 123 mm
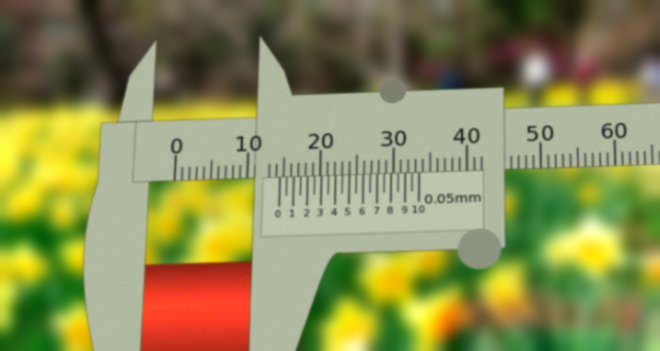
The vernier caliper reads 14.5 mm
